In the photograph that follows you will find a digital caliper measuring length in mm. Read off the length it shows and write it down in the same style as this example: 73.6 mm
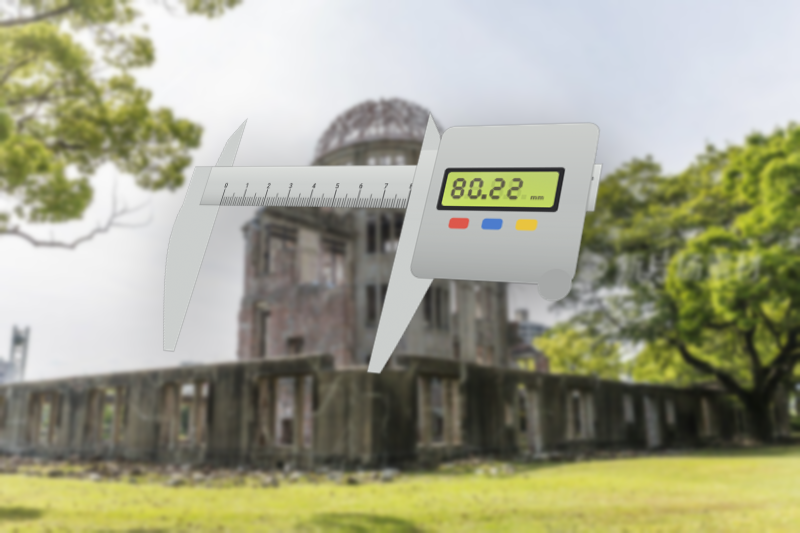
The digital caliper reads 80.22 mm
